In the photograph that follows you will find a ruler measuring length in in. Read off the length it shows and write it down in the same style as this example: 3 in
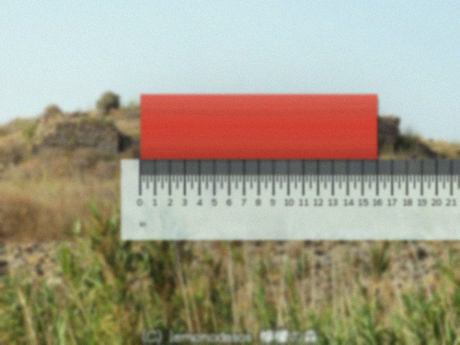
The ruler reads 16 in
